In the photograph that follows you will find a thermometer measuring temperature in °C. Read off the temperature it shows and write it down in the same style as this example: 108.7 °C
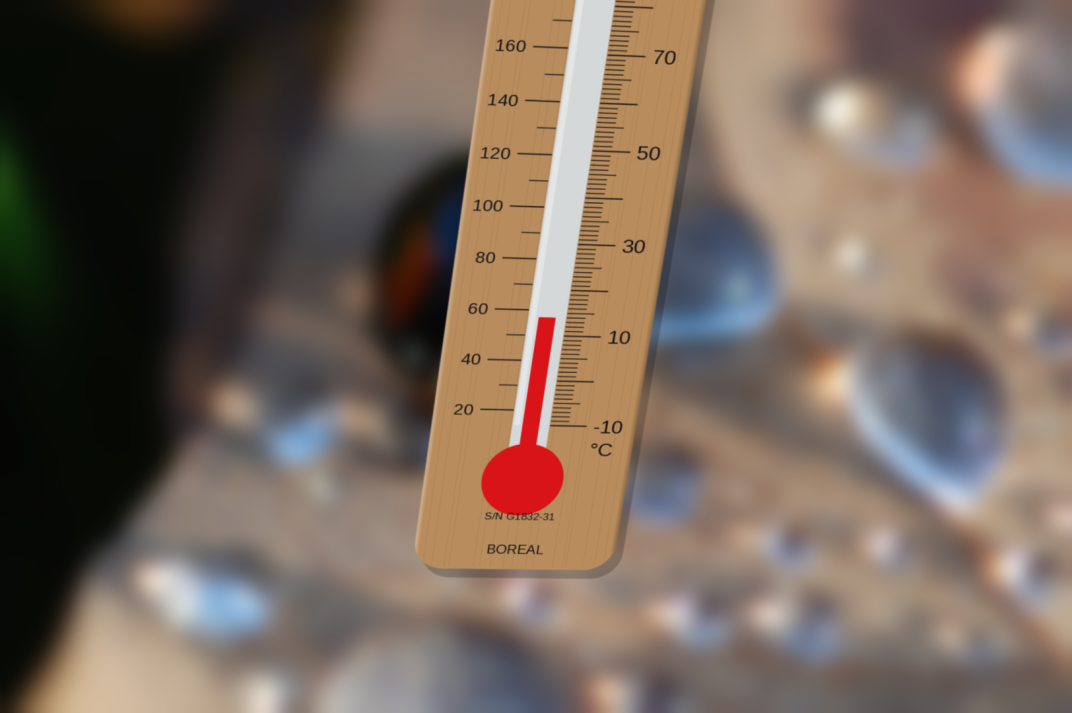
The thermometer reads 14 °C
